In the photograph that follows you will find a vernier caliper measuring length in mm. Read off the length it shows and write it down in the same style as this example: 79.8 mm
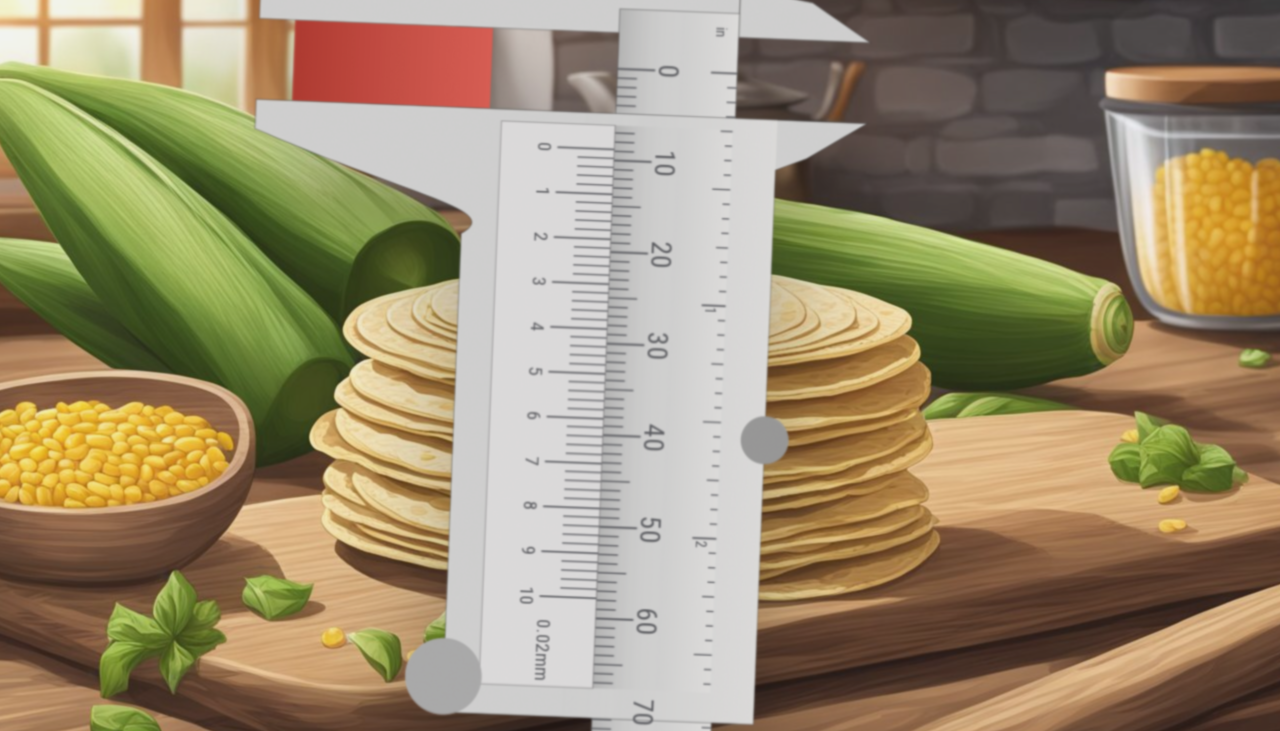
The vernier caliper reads 8.8 mm
